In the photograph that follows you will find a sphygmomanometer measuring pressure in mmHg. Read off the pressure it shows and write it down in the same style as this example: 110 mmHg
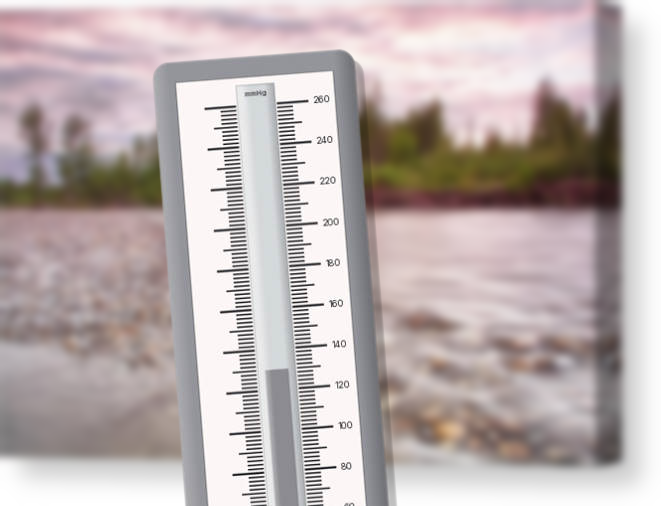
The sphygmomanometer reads 130 mmHg
